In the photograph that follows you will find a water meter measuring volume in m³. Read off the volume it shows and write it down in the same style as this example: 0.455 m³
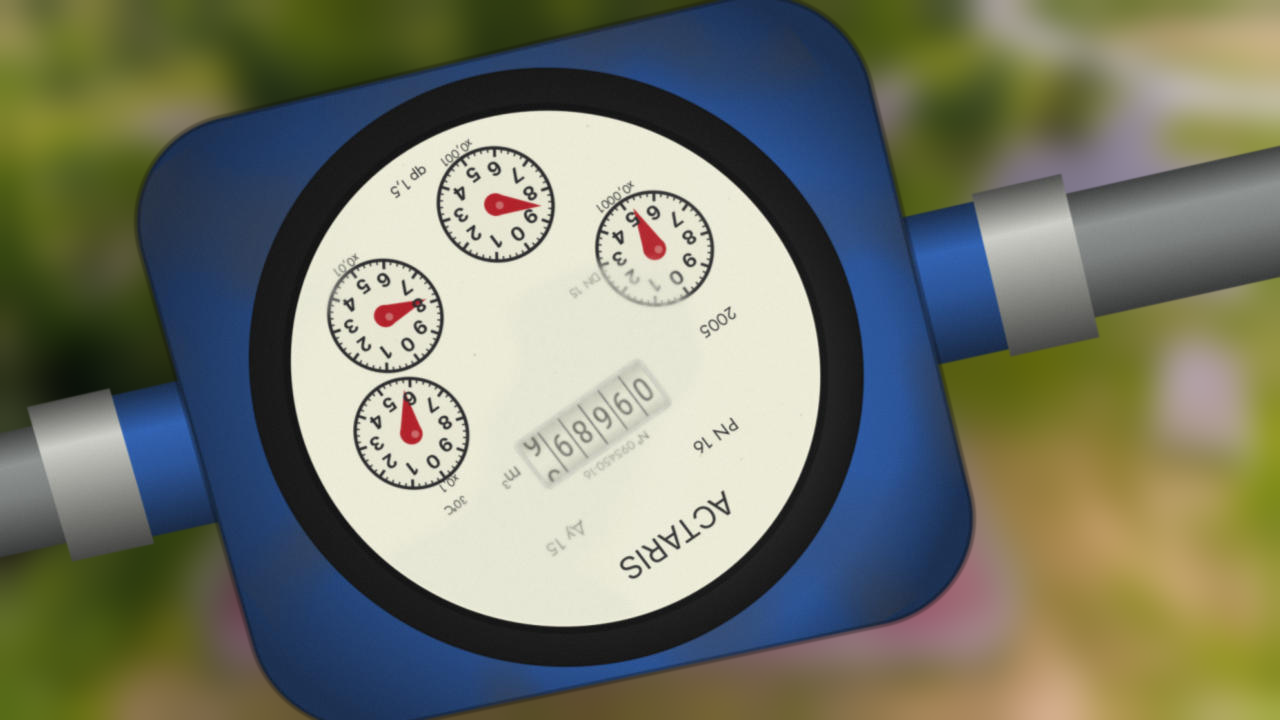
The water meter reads 96895.5785 m³
